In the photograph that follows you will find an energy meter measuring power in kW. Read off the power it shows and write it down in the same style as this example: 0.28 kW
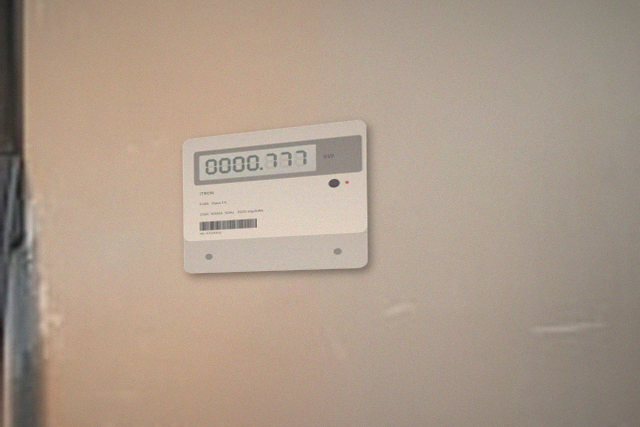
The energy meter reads 0.777 kW
